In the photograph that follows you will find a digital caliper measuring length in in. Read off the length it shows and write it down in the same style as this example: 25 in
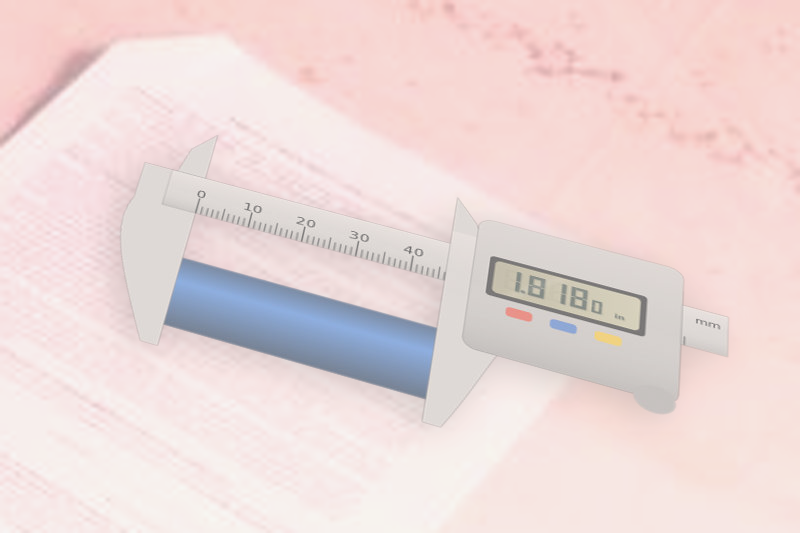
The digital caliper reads 1.8180 in
